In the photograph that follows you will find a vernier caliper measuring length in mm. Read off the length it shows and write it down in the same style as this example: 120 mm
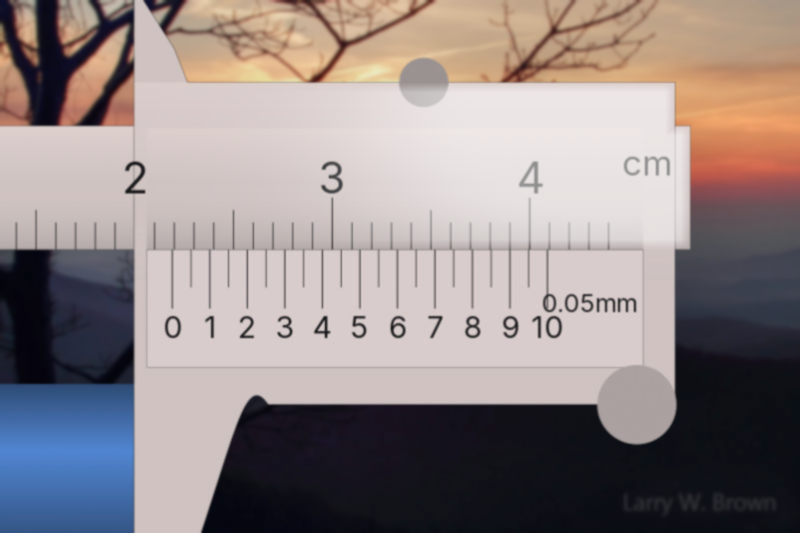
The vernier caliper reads 21.9 mm
